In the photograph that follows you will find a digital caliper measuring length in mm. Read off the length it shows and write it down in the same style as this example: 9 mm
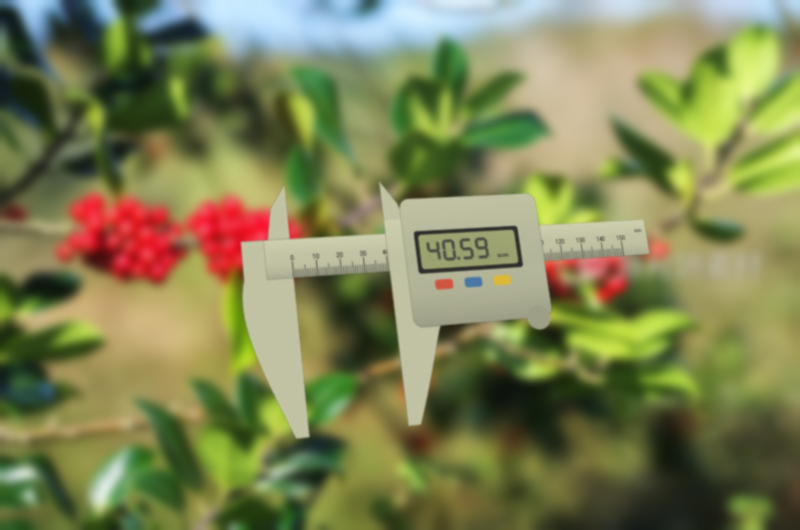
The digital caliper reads 40.59 mm
